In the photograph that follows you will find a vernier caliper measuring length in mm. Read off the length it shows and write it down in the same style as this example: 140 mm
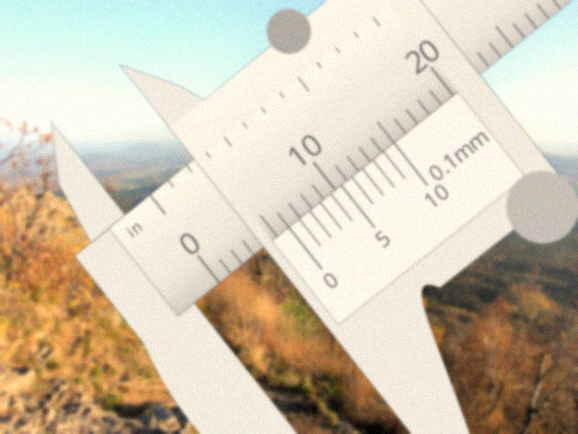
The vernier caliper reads 6.0 mm
